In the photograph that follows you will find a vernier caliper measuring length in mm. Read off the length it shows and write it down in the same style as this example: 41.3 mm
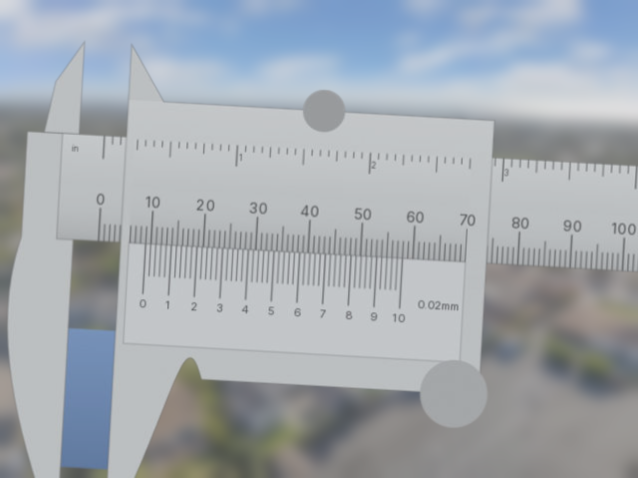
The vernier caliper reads 9.0 mm
